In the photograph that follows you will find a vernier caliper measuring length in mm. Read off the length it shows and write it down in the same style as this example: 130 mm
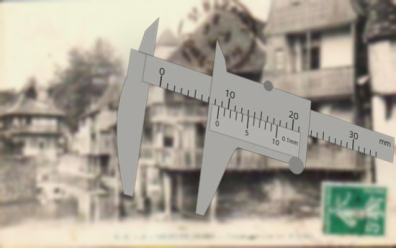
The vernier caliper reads 8.6 mm
